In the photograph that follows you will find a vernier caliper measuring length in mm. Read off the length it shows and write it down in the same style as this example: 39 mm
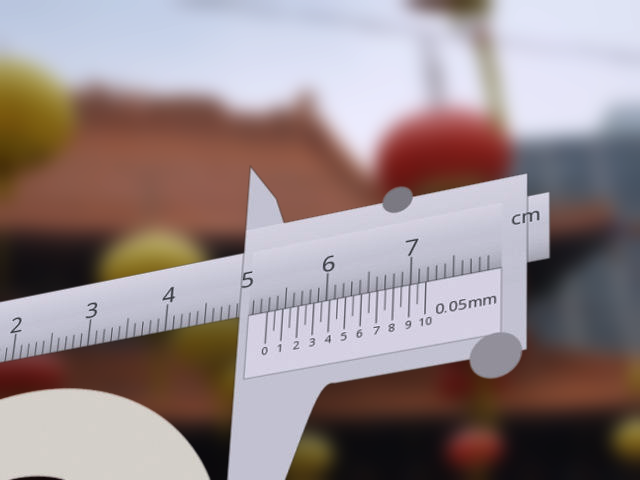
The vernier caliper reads 52.8 mm
